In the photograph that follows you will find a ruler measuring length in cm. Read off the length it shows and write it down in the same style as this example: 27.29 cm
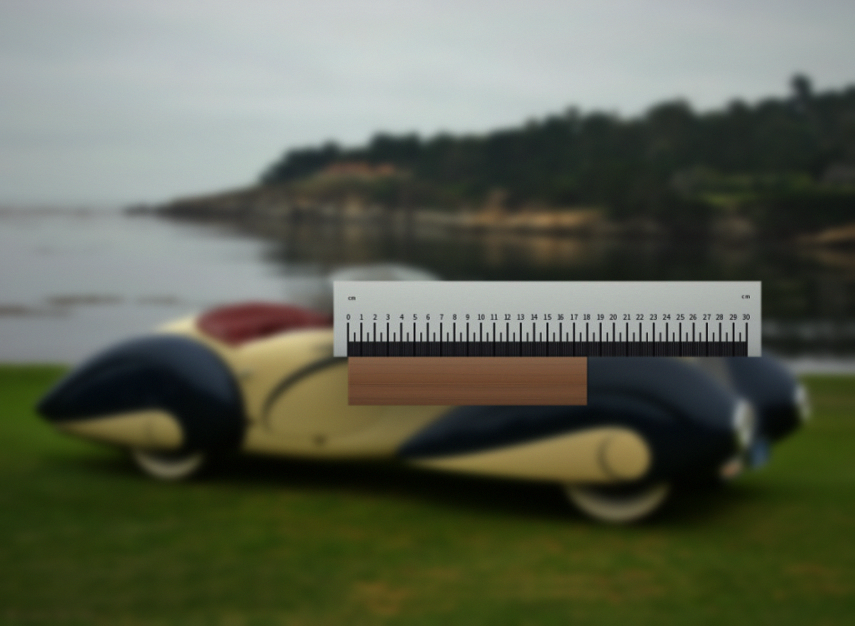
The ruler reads 18 cm
